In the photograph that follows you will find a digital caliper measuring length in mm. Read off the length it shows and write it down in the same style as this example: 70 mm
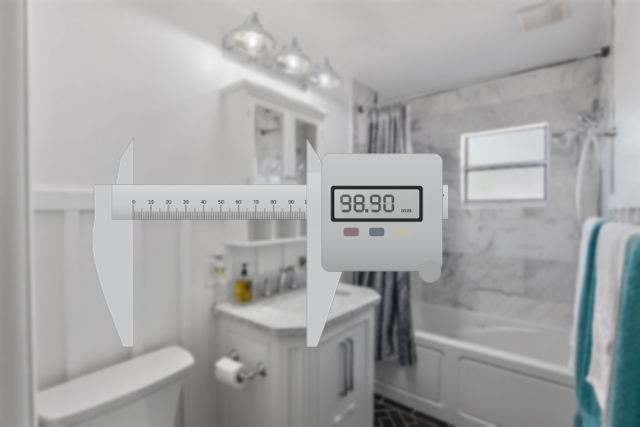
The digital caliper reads 98.90 mm
